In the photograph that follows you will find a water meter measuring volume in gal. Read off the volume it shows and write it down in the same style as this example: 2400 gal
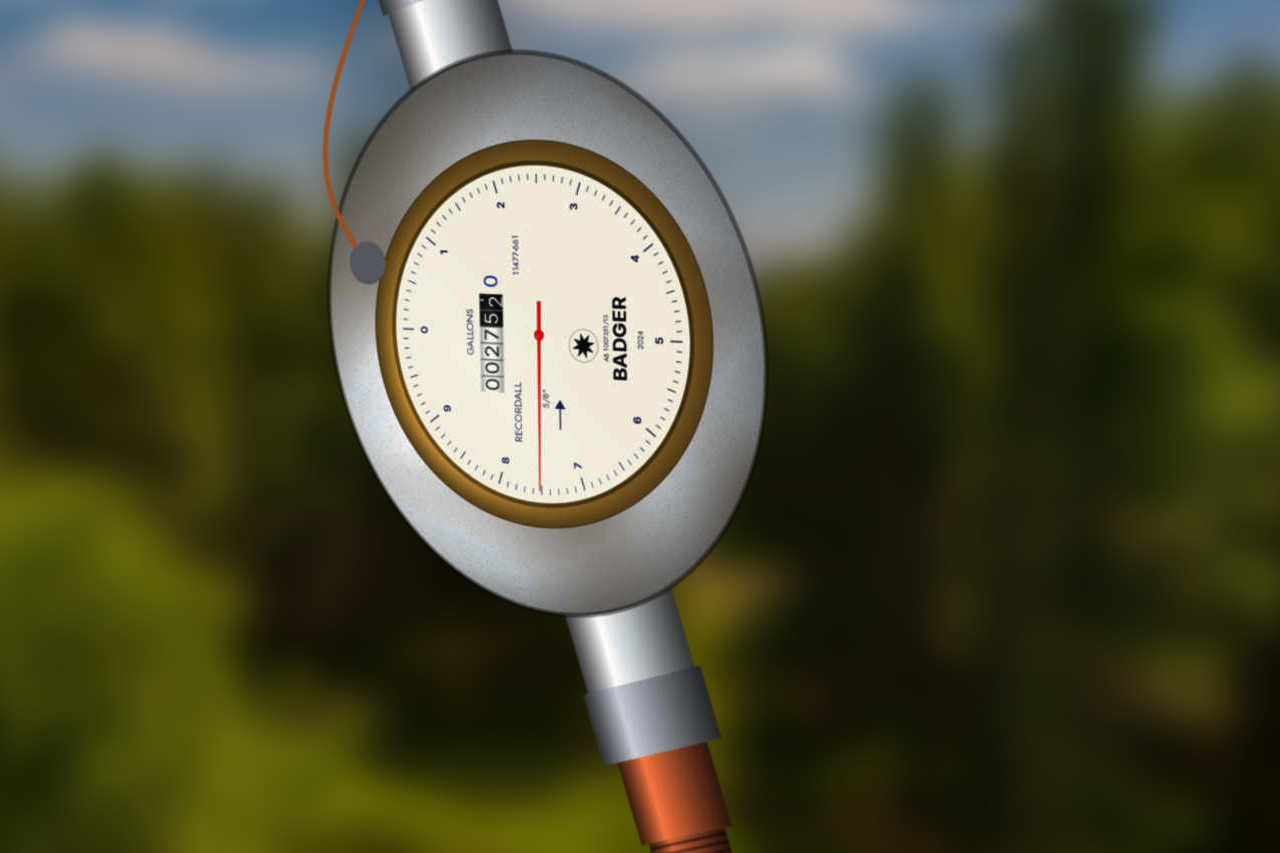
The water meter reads 27517.5 gal
